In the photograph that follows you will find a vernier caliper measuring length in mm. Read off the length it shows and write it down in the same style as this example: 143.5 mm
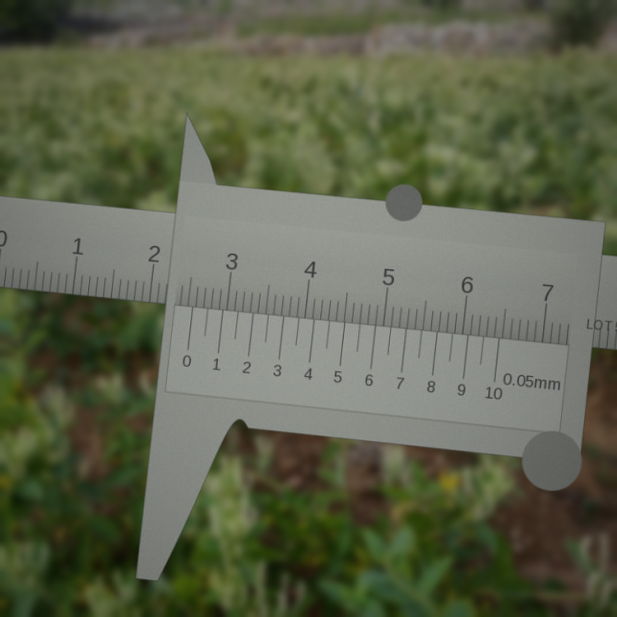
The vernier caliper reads 25.6 mm
